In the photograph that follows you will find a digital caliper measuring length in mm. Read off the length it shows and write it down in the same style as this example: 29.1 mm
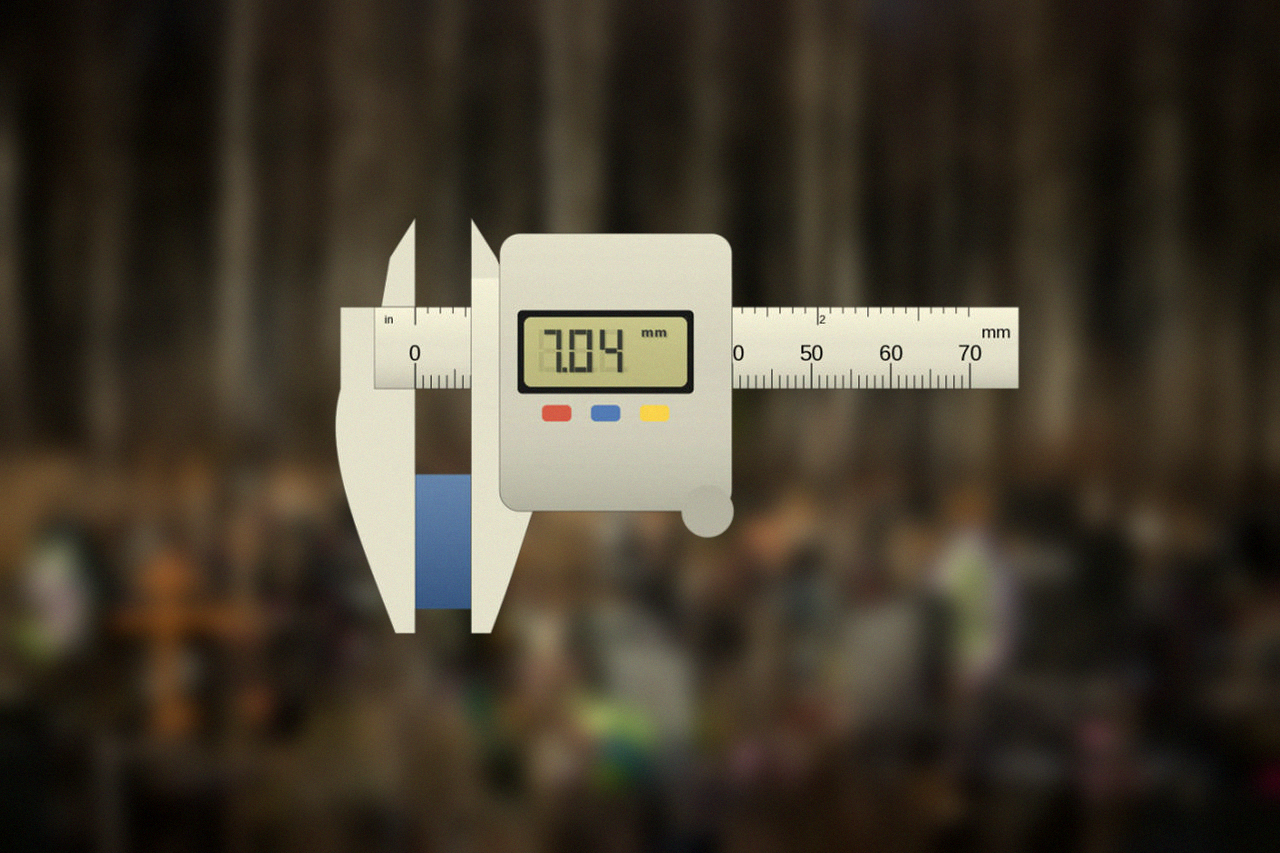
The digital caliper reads 7.04 mm
